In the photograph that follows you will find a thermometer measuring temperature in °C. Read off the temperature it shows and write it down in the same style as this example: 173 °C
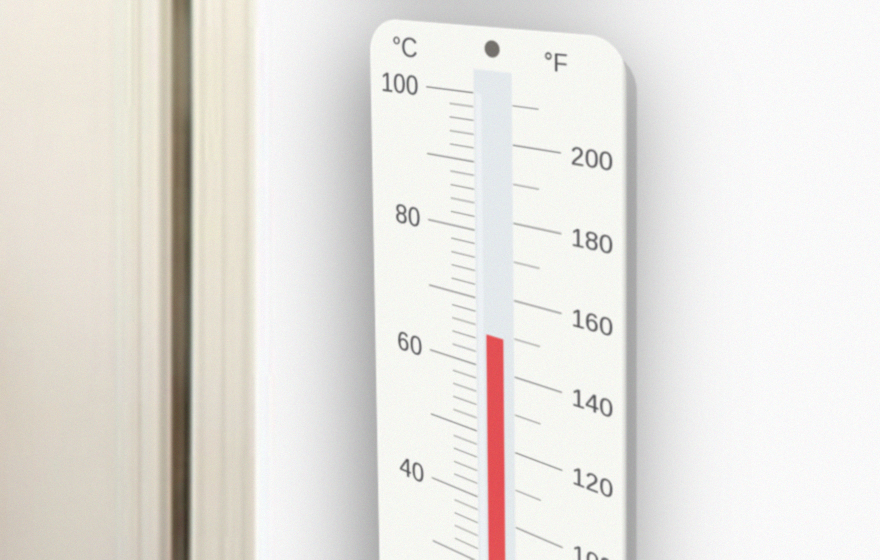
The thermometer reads 65 °C
